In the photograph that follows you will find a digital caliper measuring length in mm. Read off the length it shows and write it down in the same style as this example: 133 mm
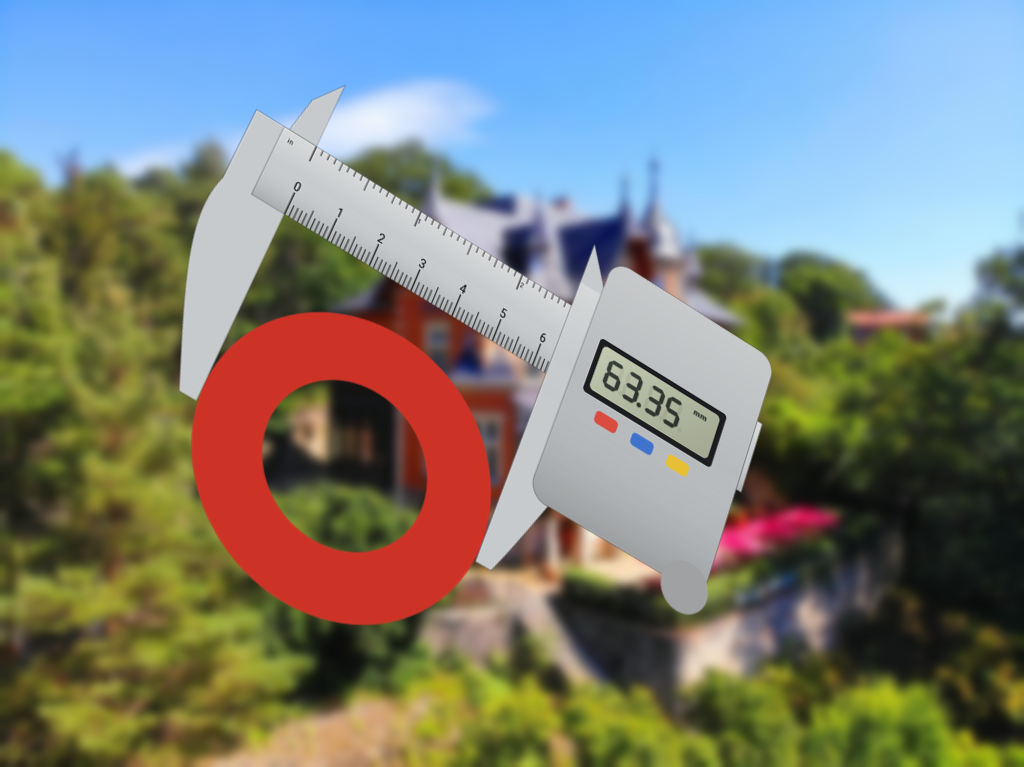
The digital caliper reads 63.35 mm
